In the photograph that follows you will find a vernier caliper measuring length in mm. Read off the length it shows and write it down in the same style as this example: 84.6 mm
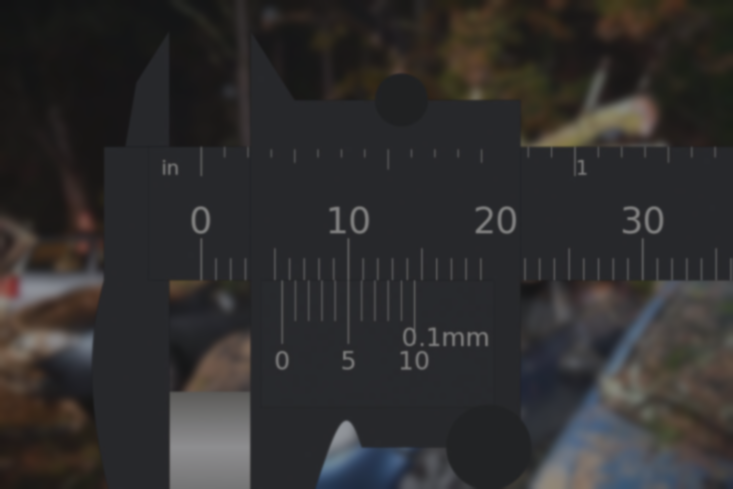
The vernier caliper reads 5.5 mm
